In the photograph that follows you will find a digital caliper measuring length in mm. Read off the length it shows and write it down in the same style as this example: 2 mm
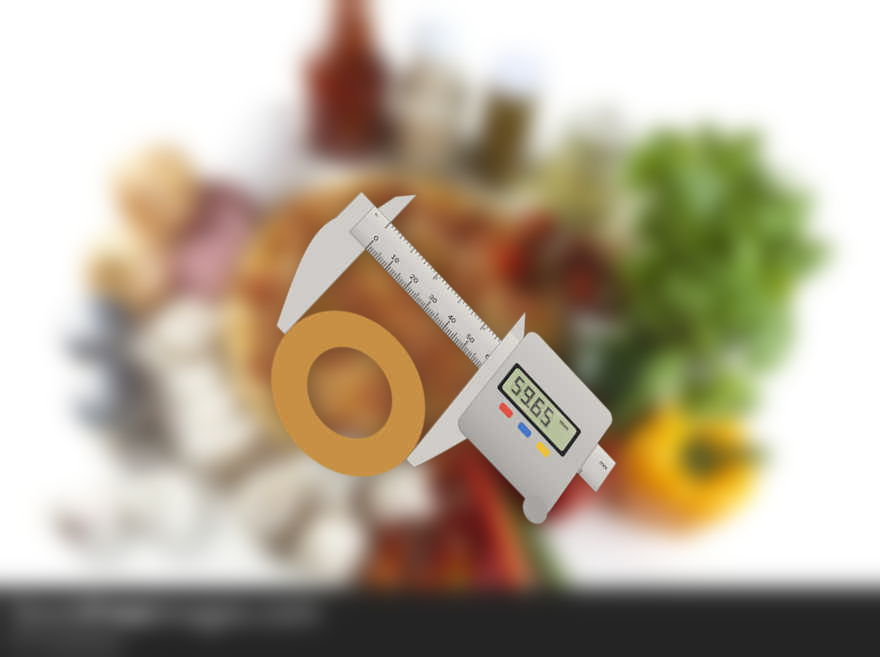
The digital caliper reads 59.65 mm
